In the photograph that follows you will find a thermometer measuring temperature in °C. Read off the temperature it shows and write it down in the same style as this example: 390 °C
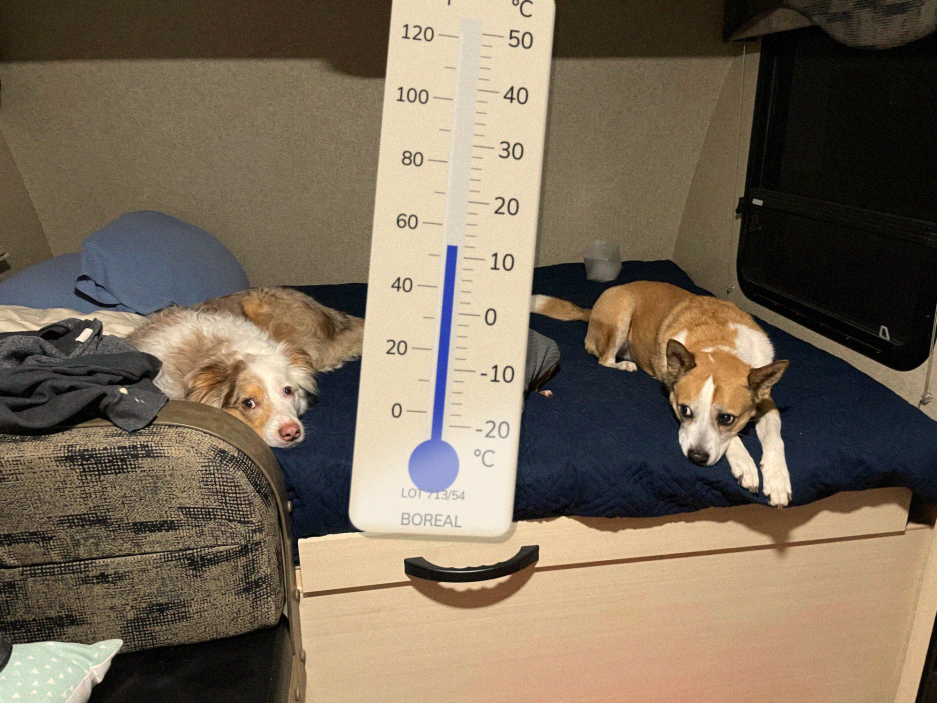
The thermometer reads 12 °C
